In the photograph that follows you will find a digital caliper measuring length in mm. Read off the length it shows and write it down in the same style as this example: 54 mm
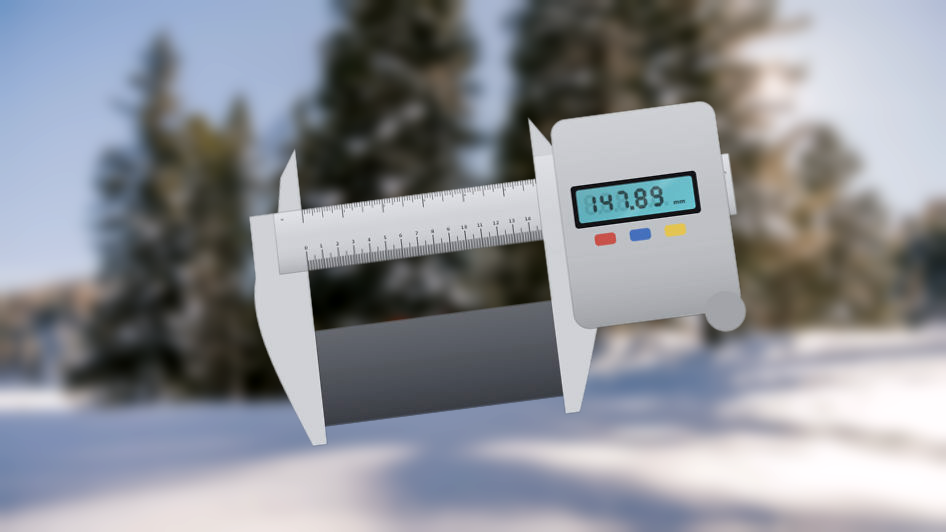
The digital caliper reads 147.89 mm
